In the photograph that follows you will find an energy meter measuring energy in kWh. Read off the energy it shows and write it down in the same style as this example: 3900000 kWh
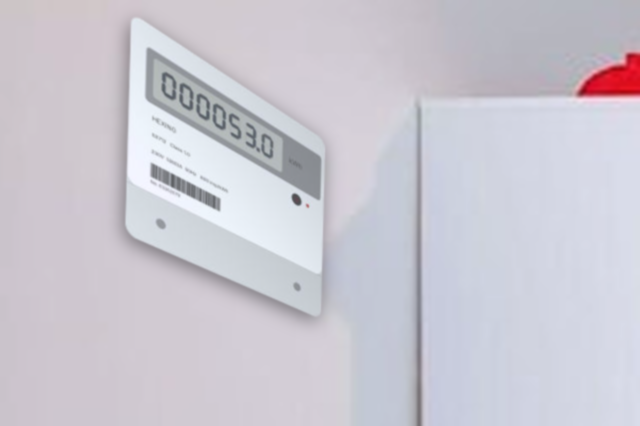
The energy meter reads 53.0 kWh
